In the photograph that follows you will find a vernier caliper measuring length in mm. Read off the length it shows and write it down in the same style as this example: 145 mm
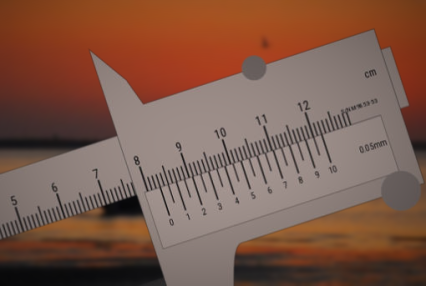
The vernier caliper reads 83.0 mm
